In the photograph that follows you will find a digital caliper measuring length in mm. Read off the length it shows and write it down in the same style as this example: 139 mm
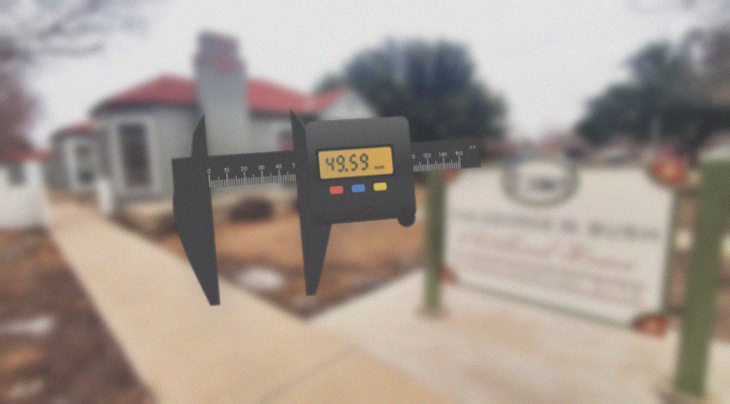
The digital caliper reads 49.59 mm
